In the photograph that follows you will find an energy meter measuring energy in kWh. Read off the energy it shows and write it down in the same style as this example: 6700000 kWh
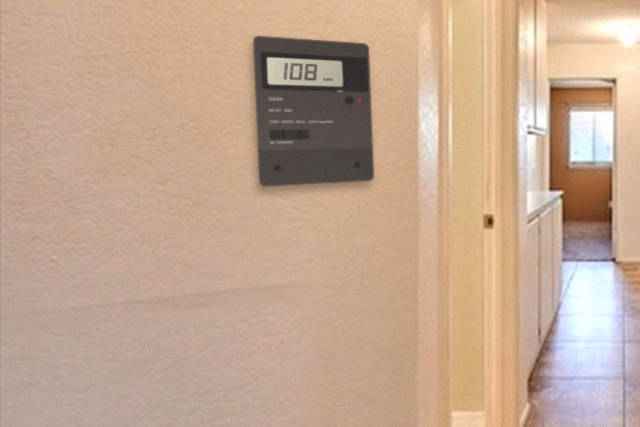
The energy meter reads 108 kWh
